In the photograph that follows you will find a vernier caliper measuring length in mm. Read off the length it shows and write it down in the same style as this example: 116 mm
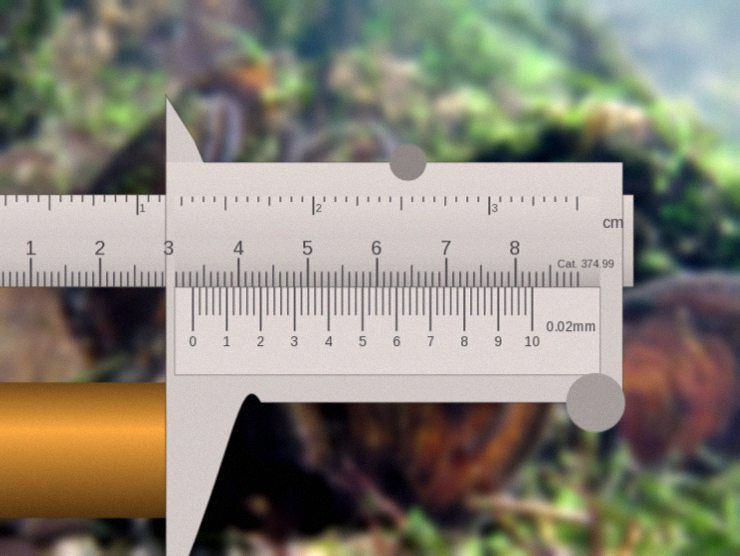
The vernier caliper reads 33.4 mm
